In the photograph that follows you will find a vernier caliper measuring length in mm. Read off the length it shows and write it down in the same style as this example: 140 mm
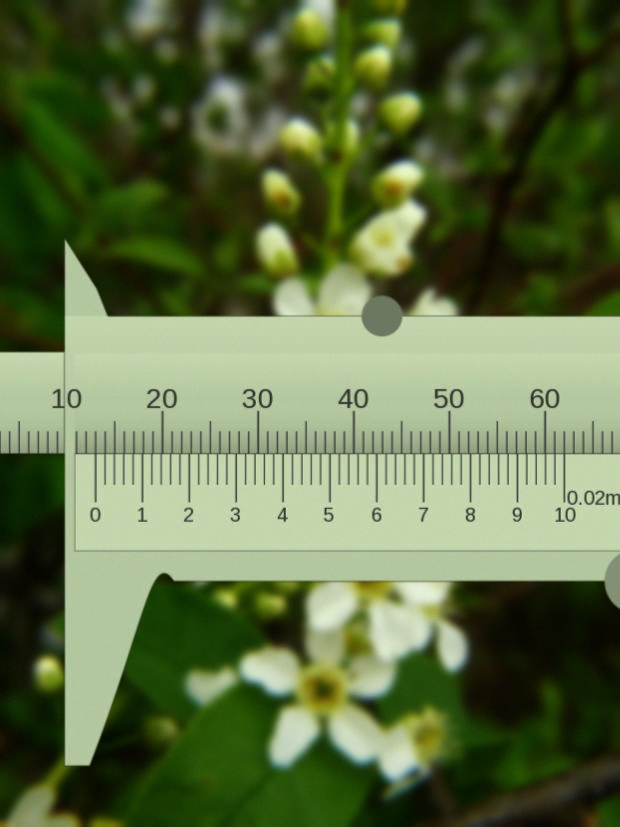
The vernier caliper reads 13.0 mm
